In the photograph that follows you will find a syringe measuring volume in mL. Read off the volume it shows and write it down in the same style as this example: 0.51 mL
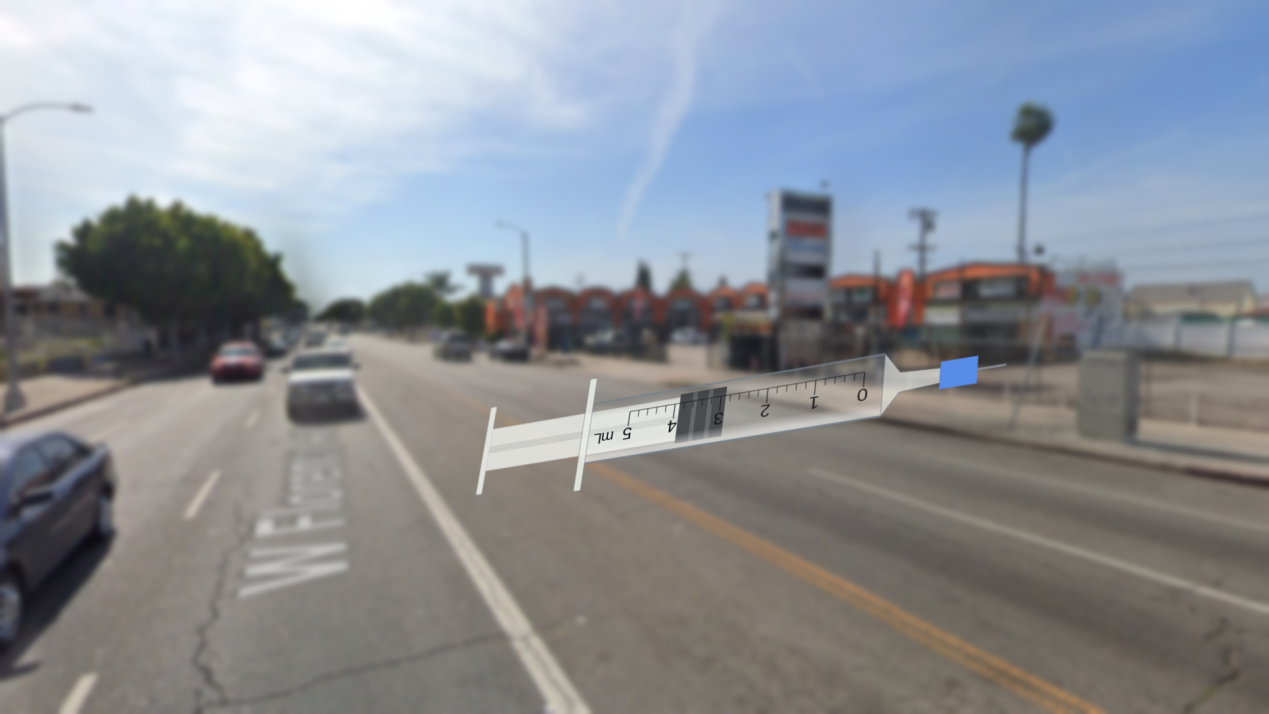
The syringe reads 2.9 mL
